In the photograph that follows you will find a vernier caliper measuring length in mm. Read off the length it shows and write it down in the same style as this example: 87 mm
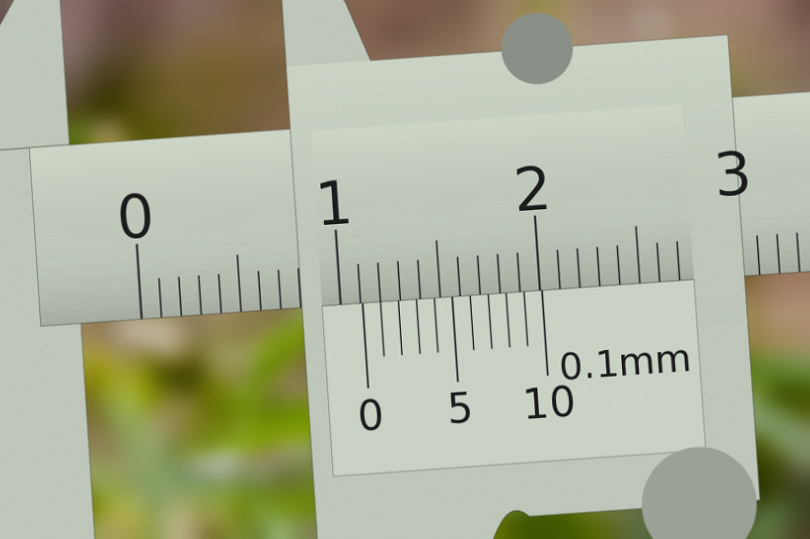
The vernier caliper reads 11.1 mm
